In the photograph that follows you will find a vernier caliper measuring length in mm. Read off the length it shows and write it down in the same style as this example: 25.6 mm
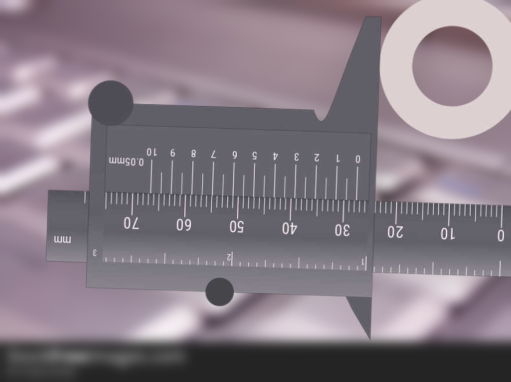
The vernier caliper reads 27.6 mm
